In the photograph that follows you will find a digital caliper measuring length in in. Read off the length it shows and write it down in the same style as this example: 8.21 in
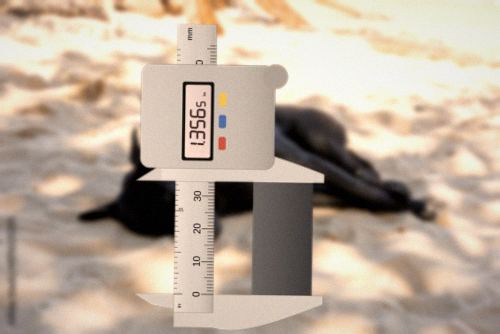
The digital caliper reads 1.3565 in
